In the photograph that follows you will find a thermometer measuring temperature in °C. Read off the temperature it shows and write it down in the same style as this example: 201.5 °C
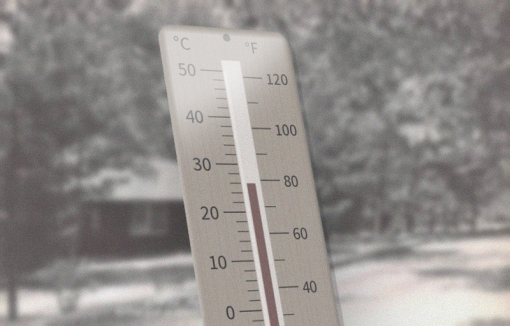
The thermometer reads 26 °C
